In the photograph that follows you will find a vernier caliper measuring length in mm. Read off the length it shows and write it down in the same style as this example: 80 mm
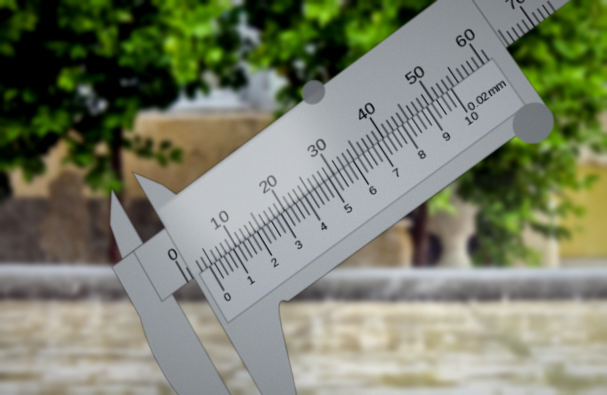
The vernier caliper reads 4.5 mm
